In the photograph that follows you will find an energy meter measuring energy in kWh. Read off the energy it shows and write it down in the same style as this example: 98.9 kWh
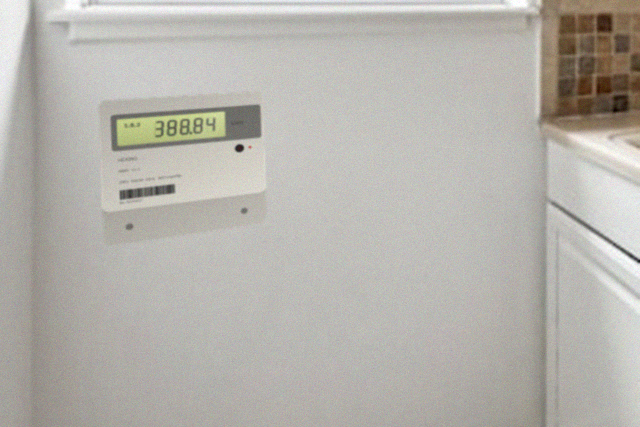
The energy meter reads 388.84 kWh
